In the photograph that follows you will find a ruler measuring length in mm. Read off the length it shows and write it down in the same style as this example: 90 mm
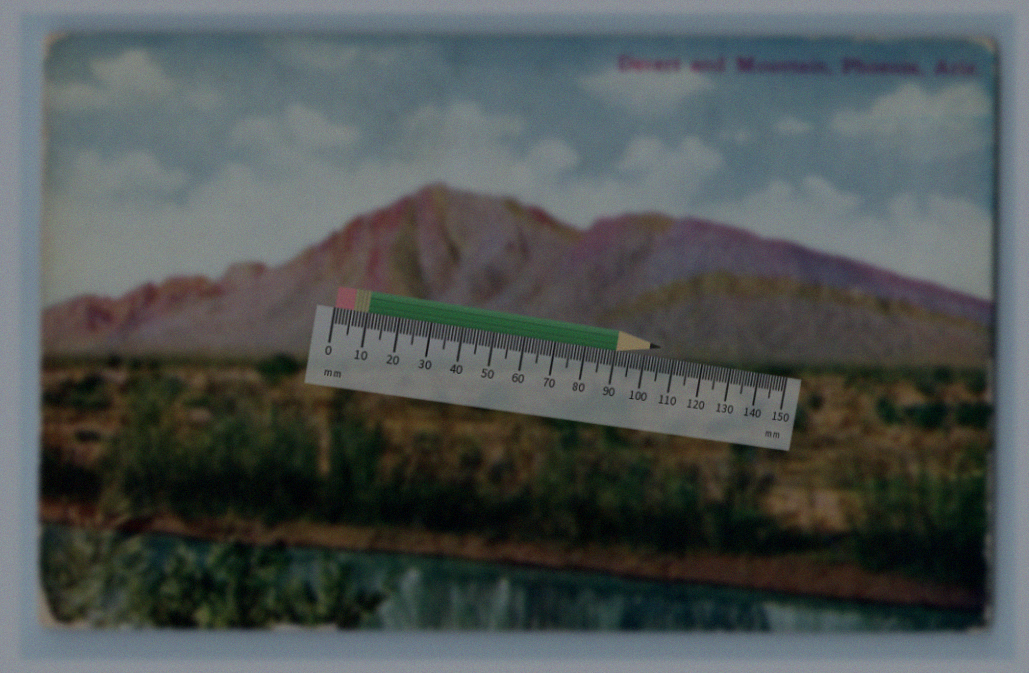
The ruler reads 105 mm
